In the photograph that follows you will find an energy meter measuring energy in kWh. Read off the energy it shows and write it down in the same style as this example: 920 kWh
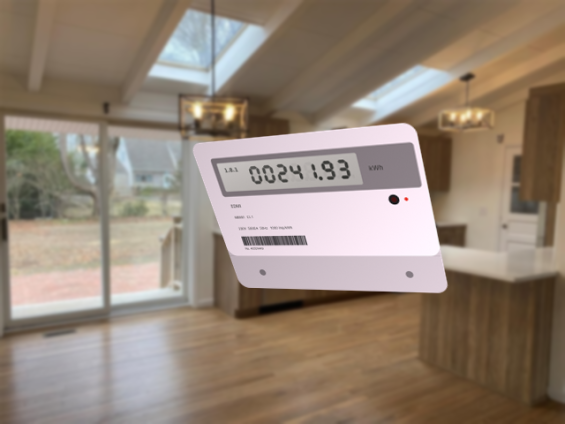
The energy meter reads 241.93 kWh
